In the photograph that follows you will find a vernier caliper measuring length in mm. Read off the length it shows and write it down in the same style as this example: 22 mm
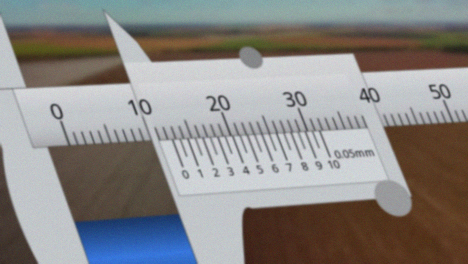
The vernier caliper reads 12.6 mm
